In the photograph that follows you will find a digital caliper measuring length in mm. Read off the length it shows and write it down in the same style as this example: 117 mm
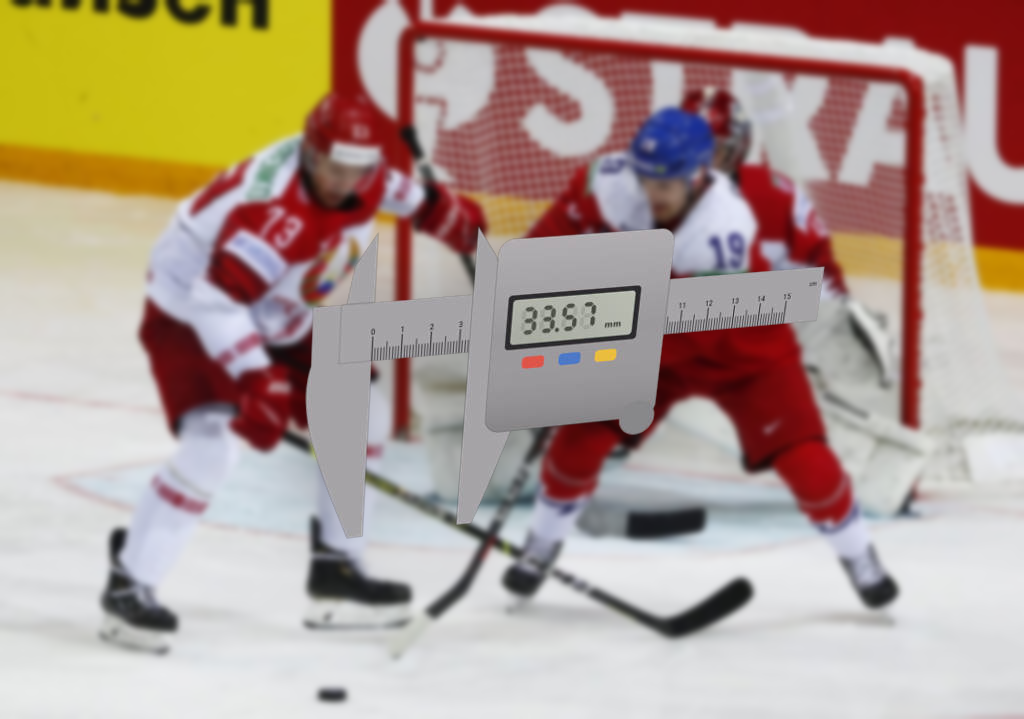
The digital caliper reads 33.57 mm
